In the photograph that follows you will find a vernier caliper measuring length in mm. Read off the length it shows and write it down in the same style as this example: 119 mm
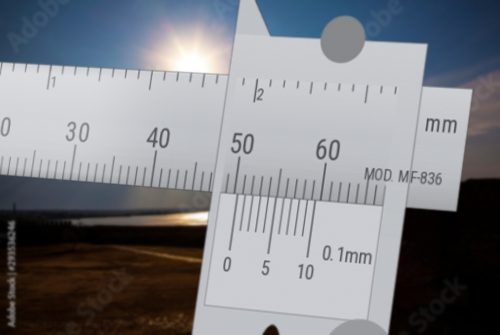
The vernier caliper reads 50.4 mm
